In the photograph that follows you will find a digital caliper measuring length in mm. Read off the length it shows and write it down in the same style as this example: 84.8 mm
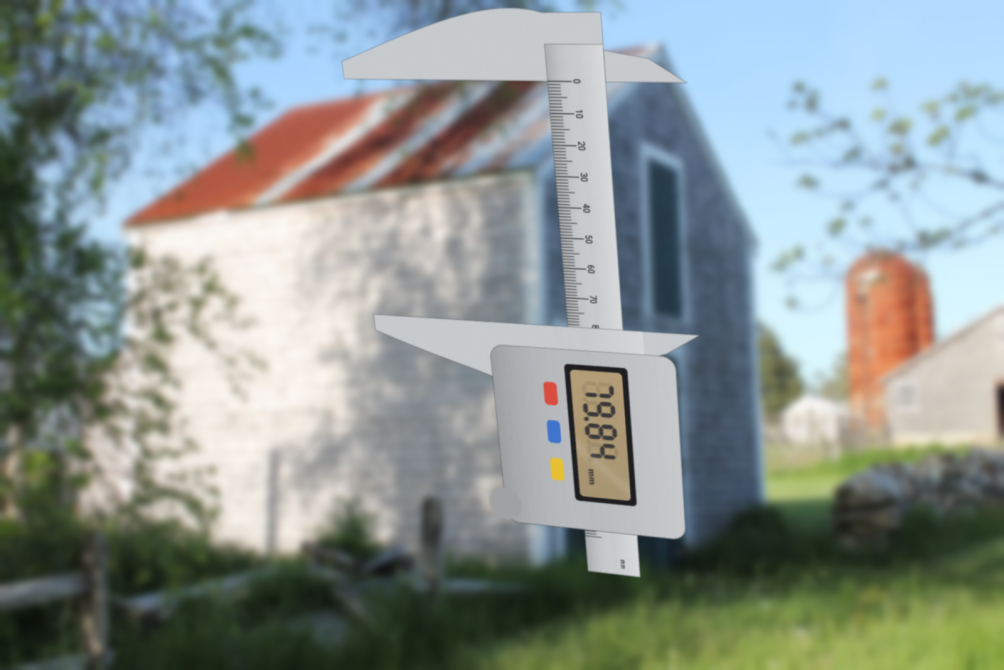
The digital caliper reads 79.84 mm
